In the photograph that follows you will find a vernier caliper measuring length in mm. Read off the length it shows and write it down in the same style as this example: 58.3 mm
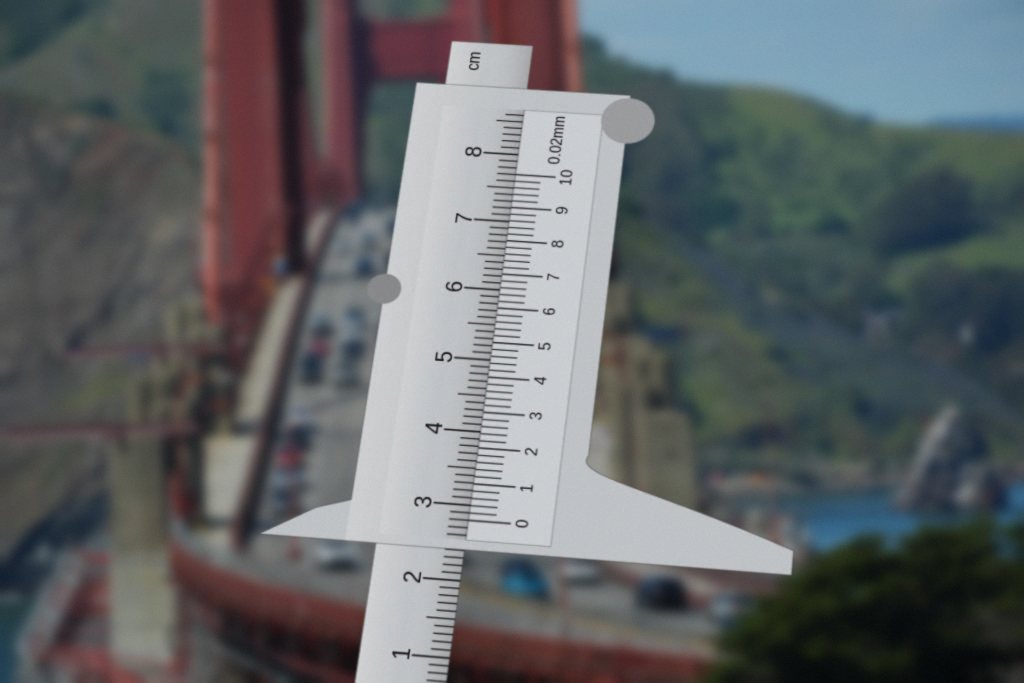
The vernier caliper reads 28.0 mm
